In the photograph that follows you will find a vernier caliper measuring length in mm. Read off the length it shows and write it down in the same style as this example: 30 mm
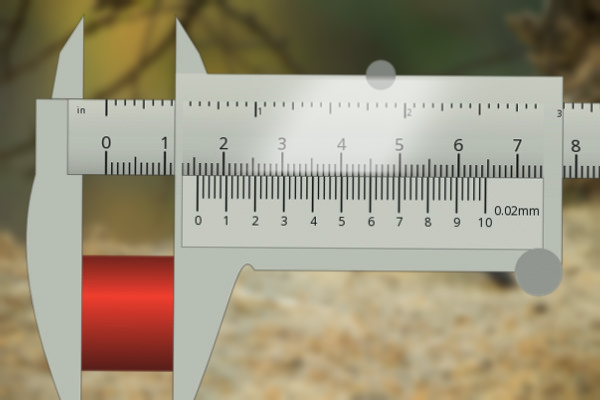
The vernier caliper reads 15.6 mm
